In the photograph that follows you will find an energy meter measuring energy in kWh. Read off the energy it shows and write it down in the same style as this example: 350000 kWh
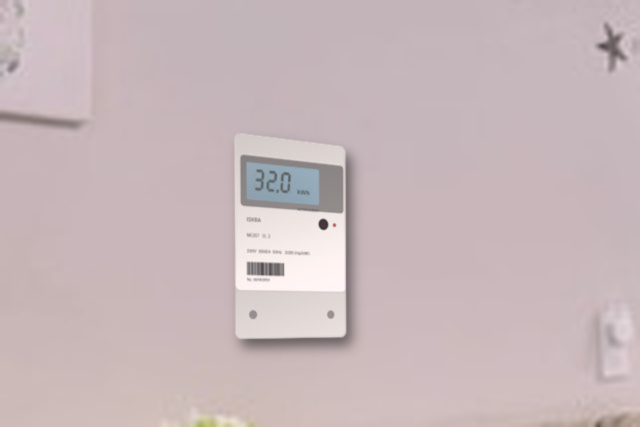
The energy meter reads 32.0 kWh
